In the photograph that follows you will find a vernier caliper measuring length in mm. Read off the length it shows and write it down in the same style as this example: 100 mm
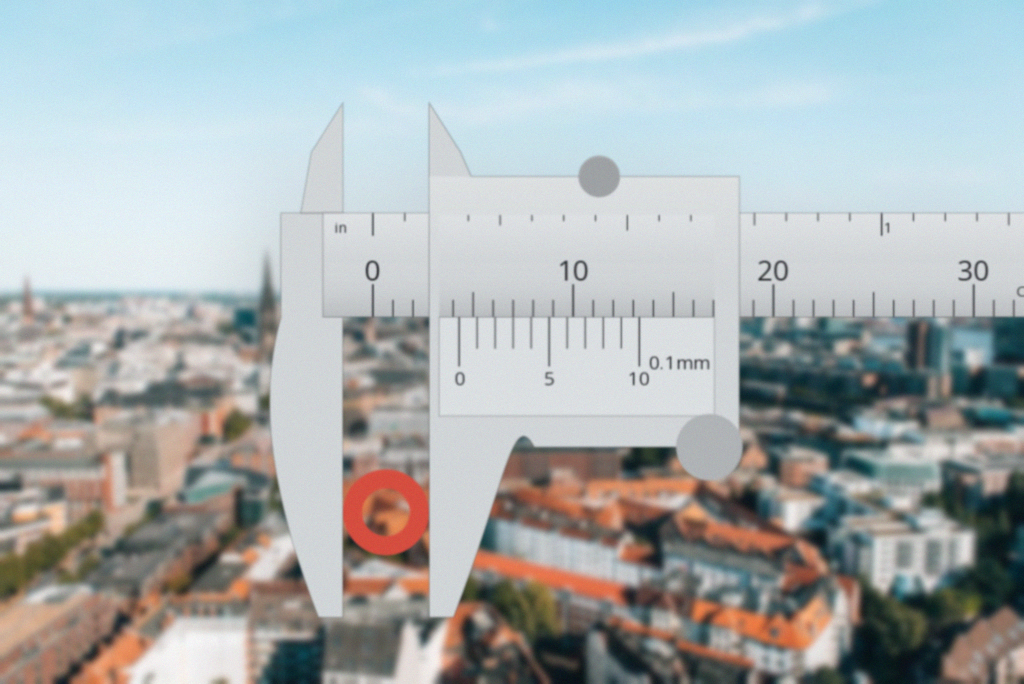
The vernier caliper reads 4.3 mm
